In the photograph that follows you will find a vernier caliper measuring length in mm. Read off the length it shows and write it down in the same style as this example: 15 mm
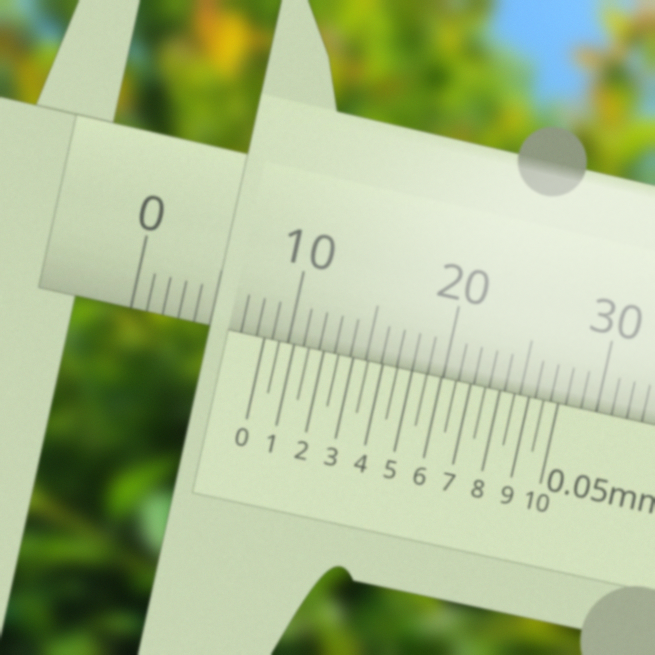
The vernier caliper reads 8.5 mm
